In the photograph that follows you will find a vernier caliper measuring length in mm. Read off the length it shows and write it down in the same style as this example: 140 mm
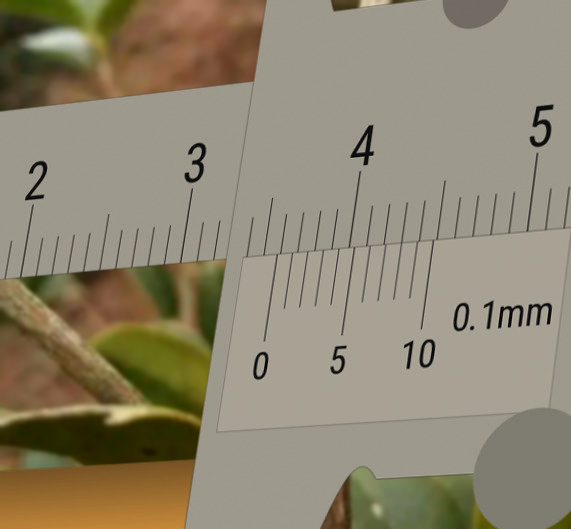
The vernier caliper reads 35.8 mm
